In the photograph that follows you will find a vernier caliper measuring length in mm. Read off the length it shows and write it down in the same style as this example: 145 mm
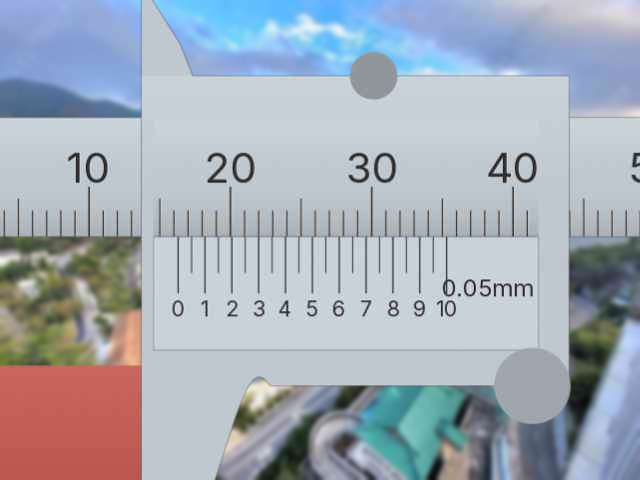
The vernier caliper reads 16.3 mm
